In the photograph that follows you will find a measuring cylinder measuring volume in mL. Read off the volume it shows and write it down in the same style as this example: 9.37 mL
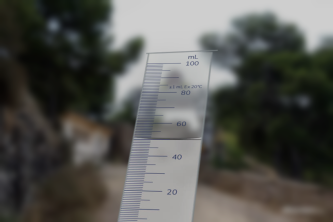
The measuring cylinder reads 50 mL
